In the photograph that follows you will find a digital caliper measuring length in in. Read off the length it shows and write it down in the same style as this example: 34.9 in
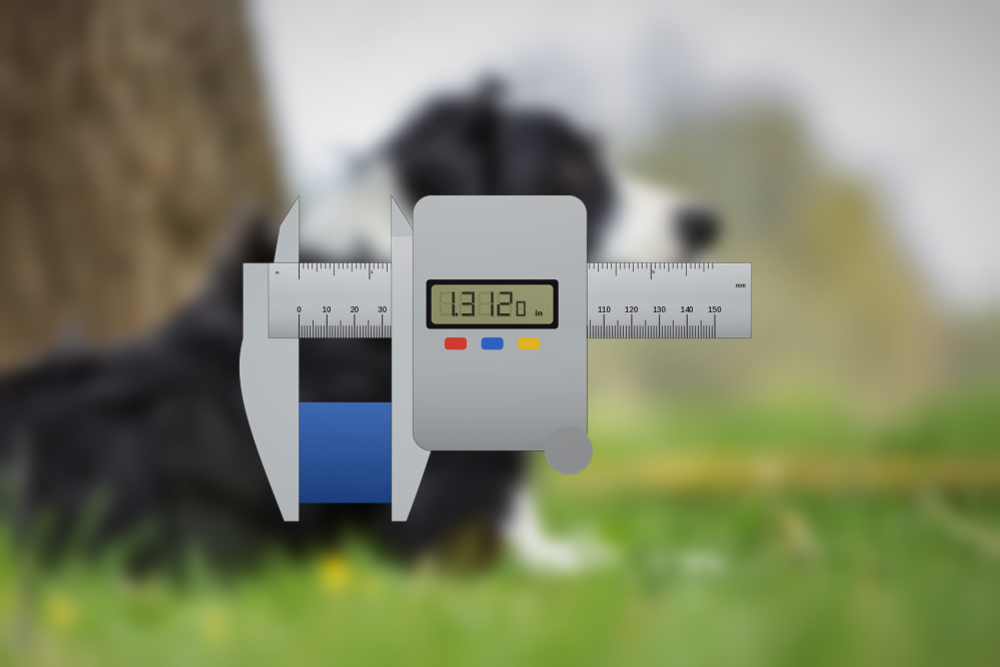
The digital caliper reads 1.3120 in
